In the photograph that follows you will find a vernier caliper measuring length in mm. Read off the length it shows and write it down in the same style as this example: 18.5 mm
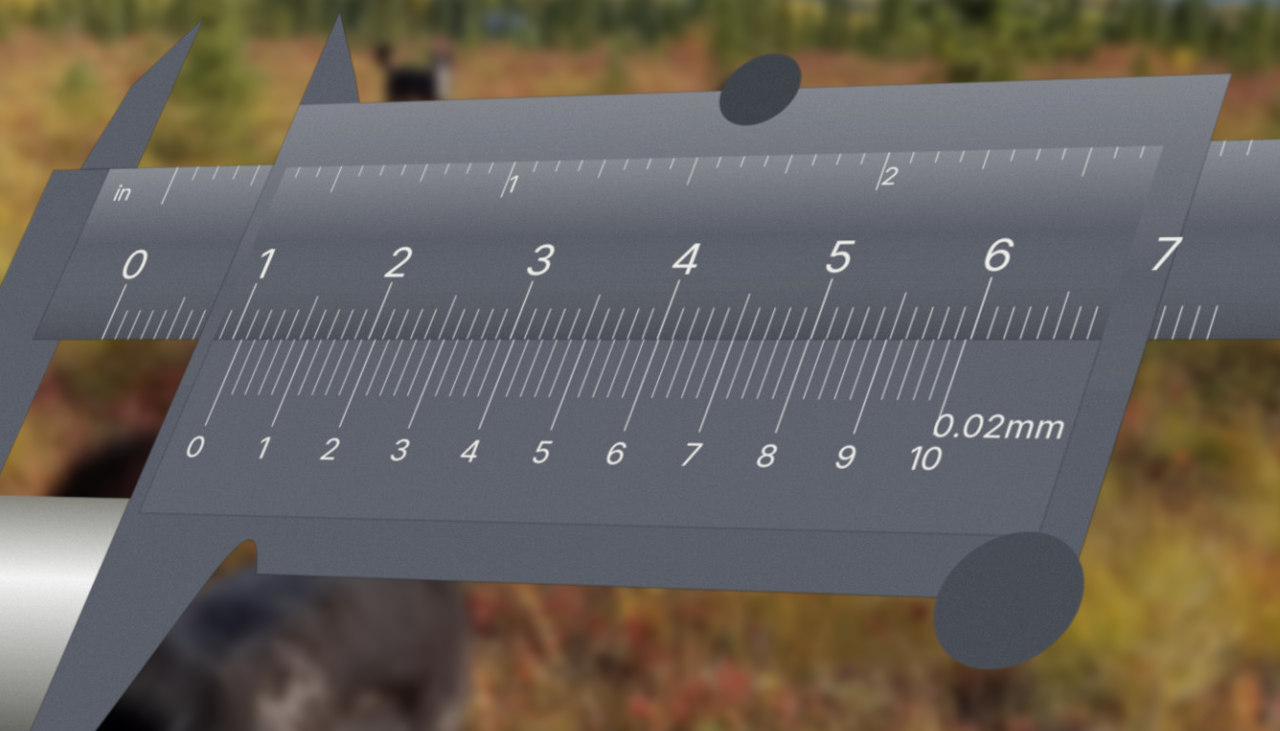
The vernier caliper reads 10.7 mm
